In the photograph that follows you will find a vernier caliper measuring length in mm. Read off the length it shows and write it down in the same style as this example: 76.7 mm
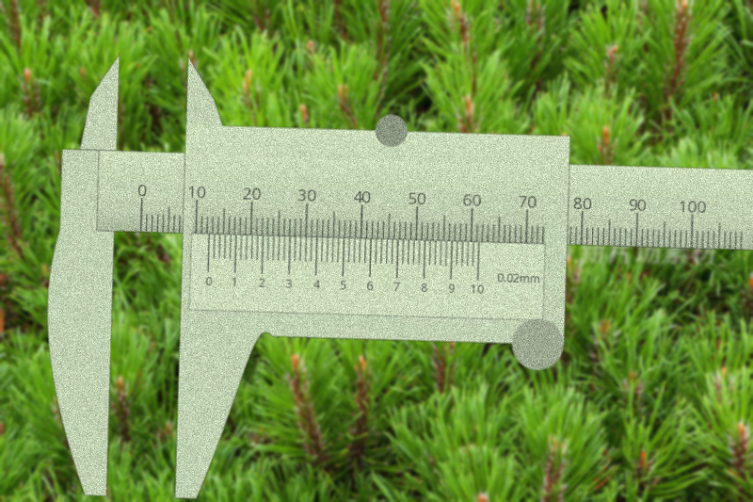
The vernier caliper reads 12.4 mm
